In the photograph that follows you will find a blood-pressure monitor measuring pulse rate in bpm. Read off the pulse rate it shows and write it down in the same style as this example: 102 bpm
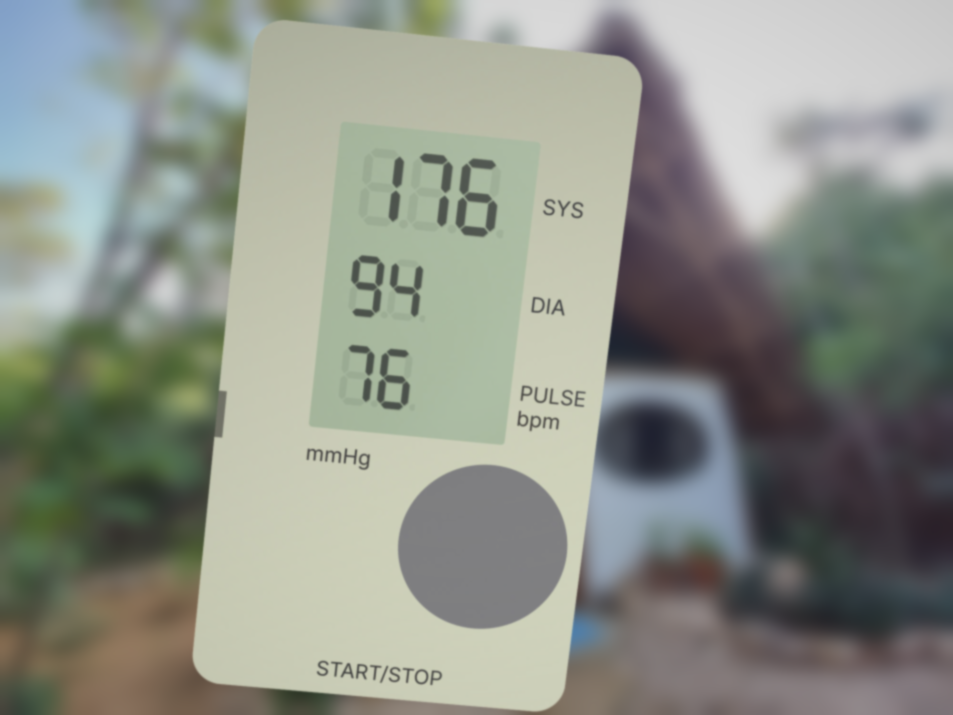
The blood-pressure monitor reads 76 bpm
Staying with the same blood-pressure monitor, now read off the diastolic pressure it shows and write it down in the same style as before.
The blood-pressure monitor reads 94 mmHg
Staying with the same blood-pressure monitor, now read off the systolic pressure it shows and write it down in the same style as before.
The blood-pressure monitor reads 176 mmHg
